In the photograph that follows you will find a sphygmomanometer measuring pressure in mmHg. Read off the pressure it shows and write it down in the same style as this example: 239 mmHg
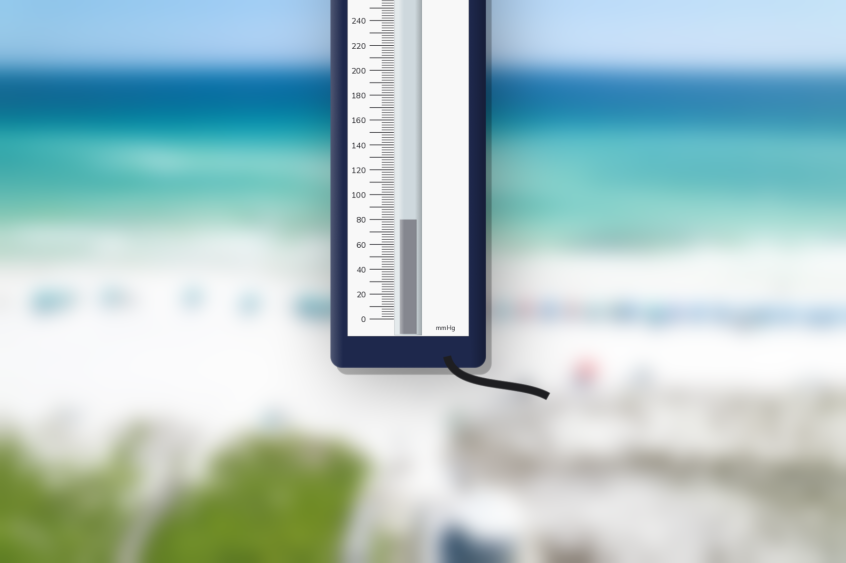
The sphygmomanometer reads 80 mmHg
